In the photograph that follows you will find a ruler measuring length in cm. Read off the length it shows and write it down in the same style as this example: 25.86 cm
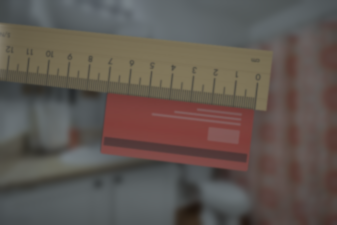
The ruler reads 7 cm
